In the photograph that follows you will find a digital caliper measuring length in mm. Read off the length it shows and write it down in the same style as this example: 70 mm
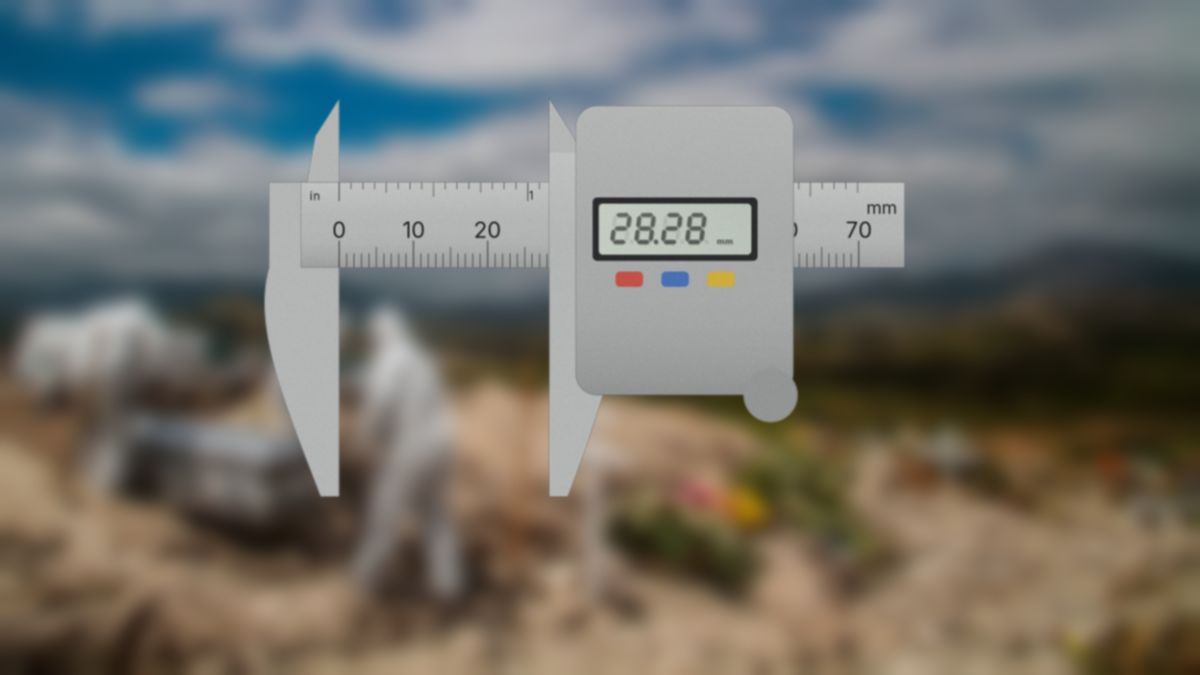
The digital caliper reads 28.28 mm
